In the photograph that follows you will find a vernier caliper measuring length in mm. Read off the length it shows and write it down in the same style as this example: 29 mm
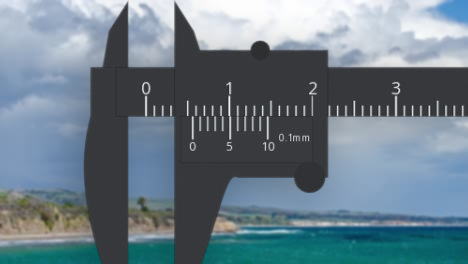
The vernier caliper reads 5.6 mm
